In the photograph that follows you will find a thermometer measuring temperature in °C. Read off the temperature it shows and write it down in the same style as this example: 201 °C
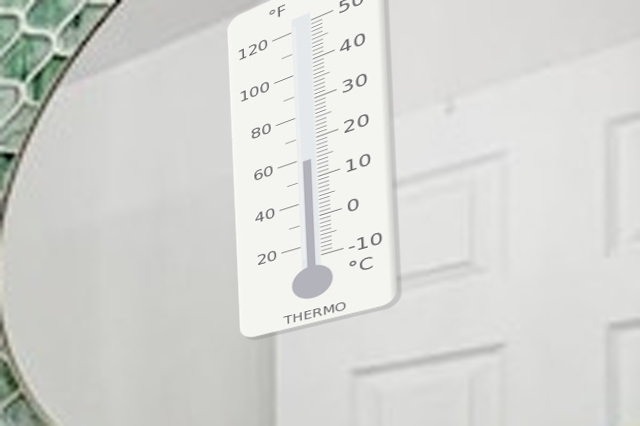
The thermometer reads 15 °C
